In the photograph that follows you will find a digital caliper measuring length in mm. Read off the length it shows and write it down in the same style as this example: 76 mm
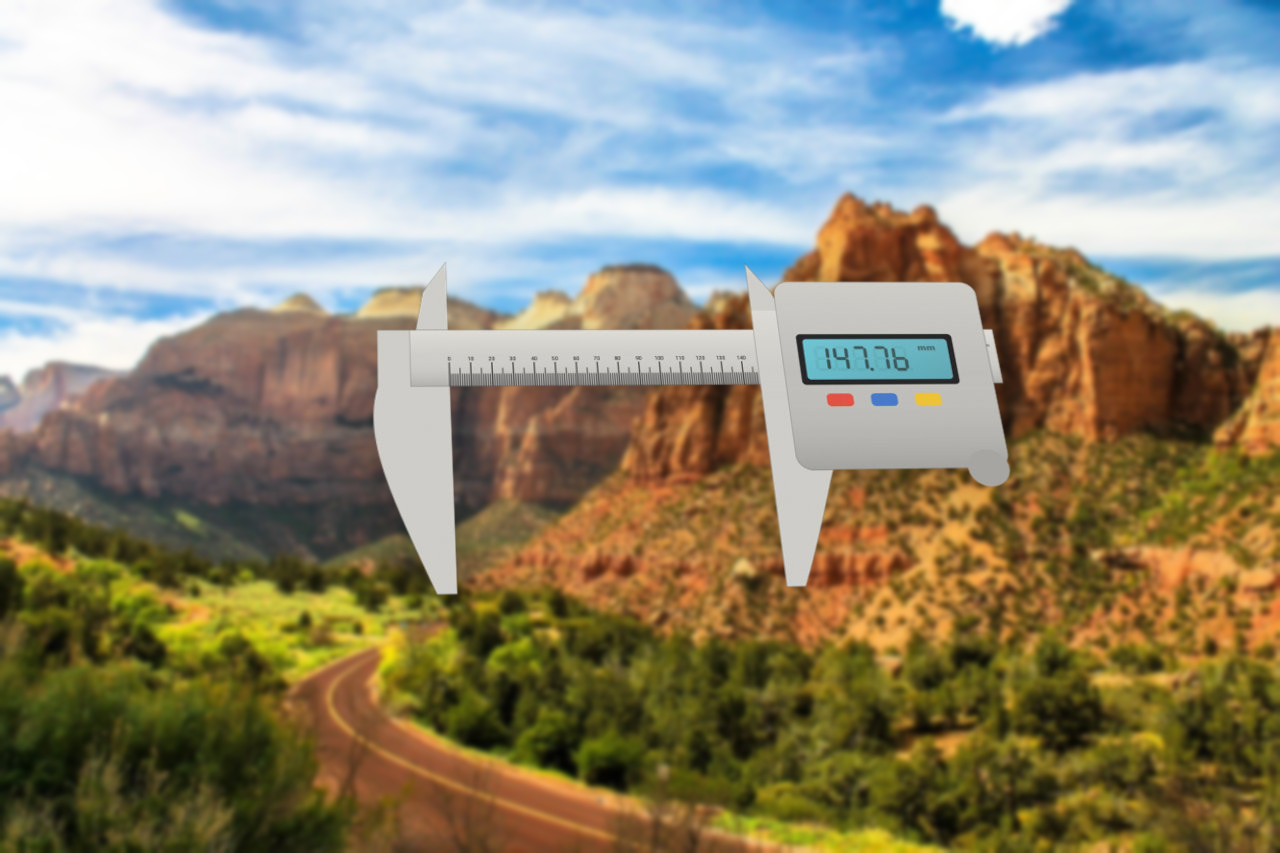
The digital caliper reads 147.76 mm
